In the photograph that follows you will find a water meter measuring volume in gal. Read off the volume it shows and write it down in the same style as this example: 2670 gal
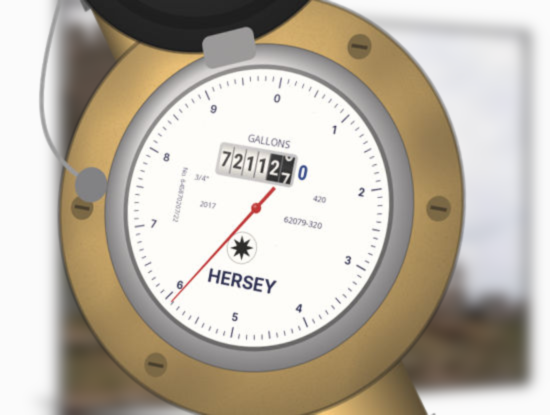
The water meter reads 7211265.9 gal
